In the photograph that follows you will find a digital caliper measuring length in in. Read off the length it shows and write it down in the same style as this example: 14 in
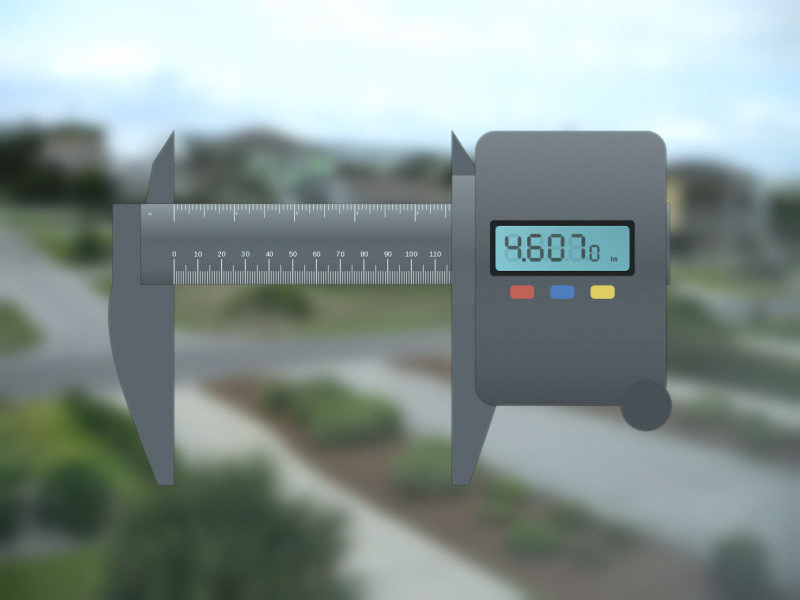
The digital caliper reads 4.6070 in
